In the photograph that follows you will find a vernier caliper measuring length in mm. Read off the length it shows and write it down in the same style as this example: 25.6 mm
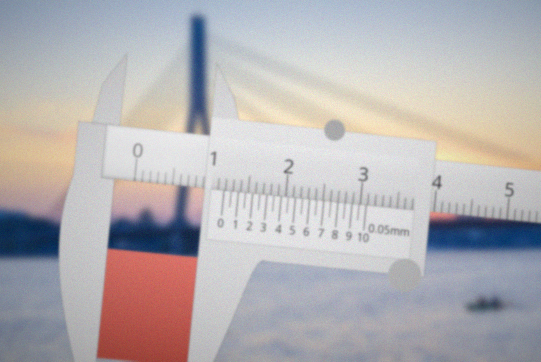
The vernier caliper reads 11.8 mm
